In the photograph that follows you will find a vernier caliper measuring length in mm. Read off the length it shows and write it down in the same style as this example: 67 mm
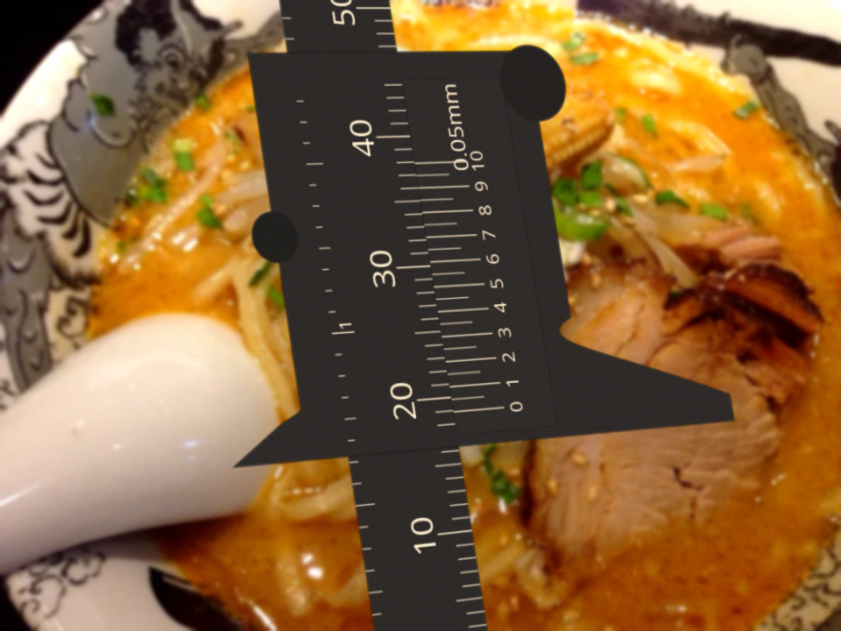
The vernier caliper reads 18.9 mm
